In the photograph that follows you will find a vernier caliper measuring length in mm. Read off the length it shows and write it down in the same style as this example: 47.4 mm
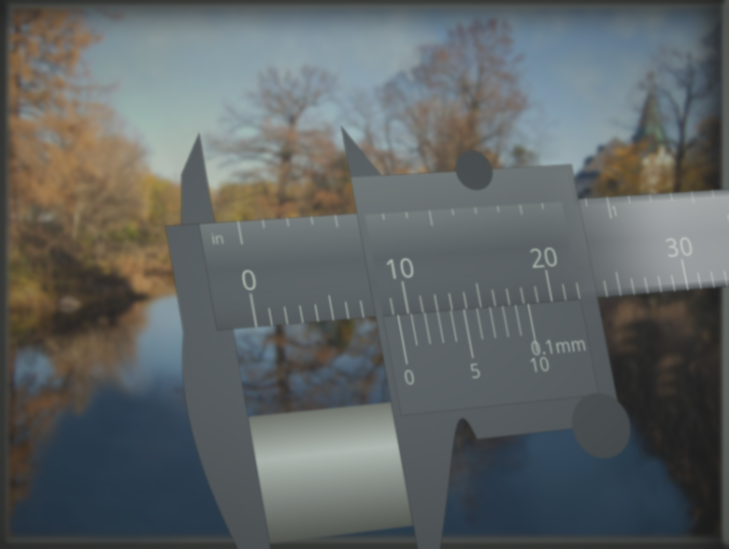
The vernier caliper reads 9.3 mm
